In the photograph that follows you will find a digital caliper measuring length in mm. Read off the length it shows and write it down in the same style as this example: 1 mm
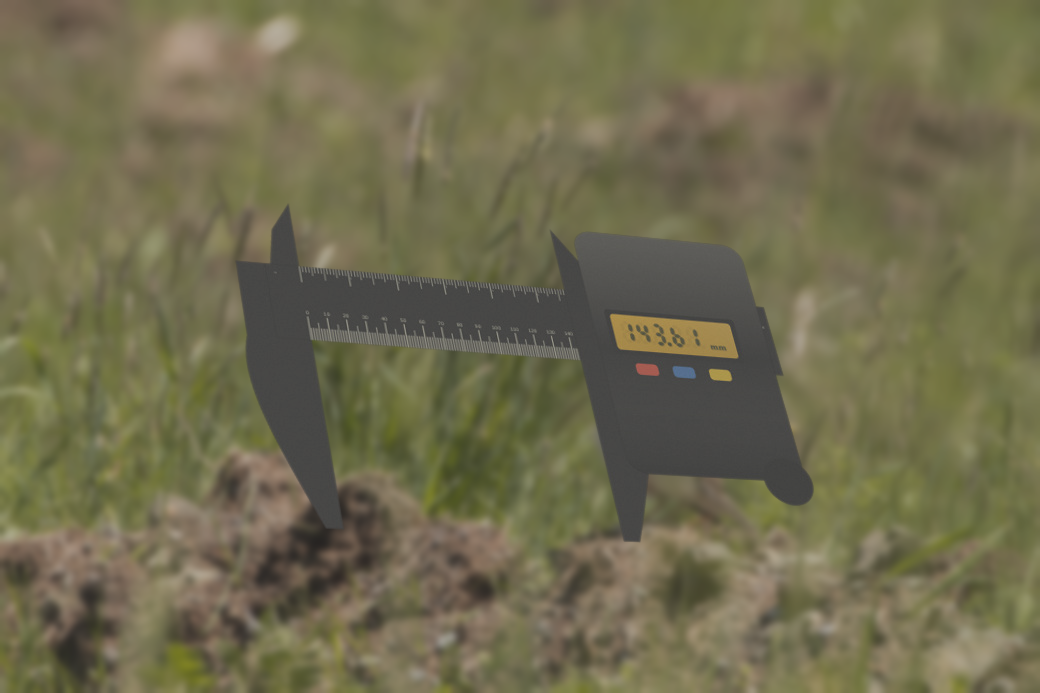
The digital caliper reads 143.61 mm
